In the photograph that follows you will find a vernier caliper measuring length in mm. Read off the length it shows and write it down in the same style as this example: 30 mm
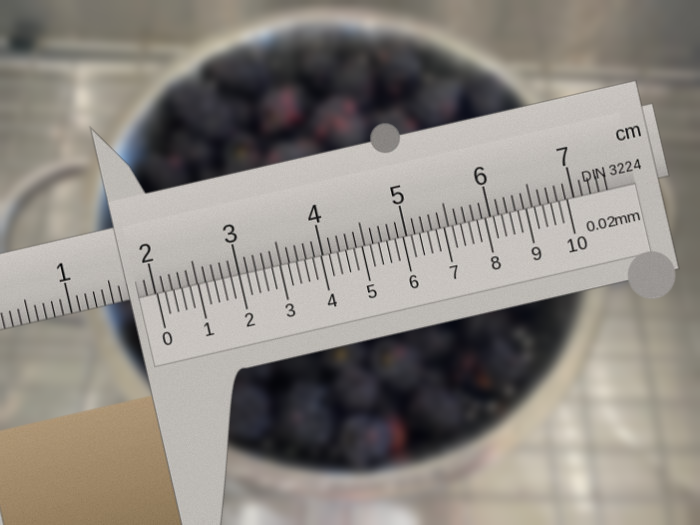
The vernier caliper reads 20.2 mm
